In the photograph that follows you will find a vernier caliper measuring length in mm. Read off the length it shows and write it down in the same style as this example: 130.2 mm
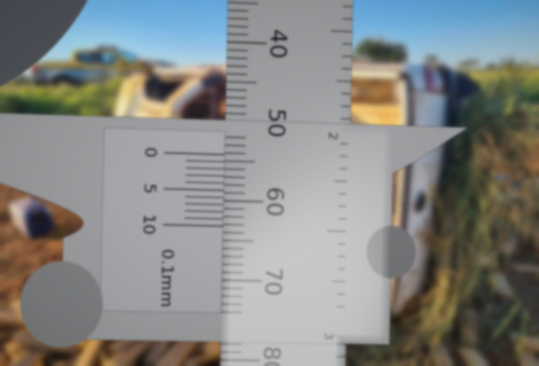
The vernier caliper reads 54.2 mm
